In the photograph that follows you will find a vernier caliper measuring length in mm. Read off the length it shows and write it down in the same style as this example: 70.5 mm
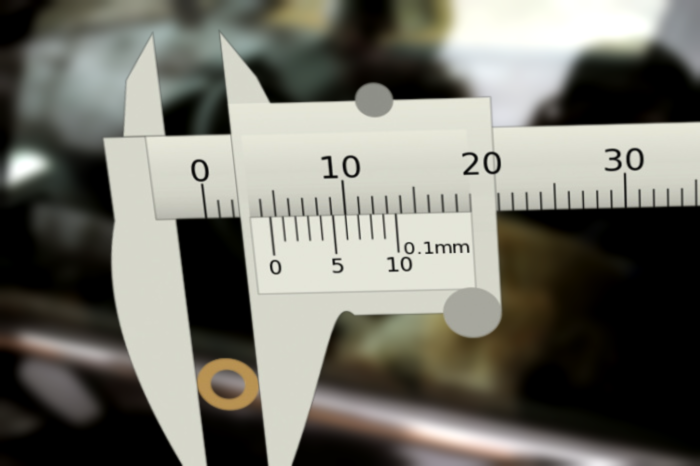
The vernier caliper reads 4.6 mm
